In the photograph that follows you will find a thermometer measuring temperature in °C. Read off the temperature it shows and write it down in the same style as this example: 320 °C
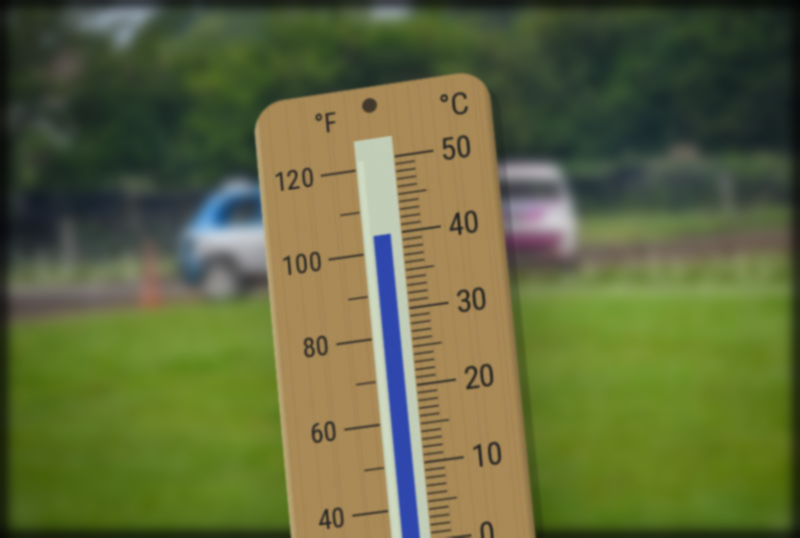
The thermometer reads 40 °C
